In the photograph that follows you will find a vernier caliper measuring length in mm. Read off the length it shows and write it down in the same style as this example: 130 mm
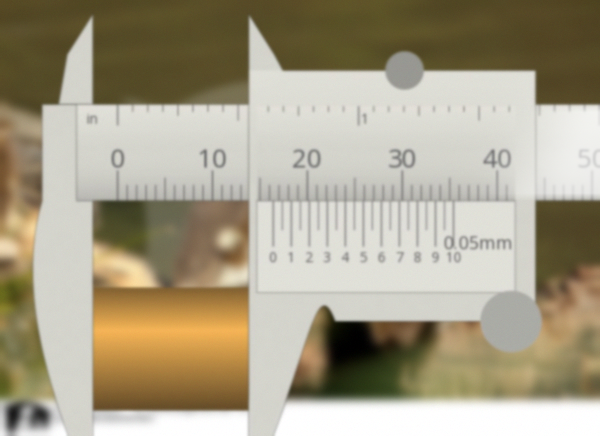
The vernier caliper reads 16.4 mm
